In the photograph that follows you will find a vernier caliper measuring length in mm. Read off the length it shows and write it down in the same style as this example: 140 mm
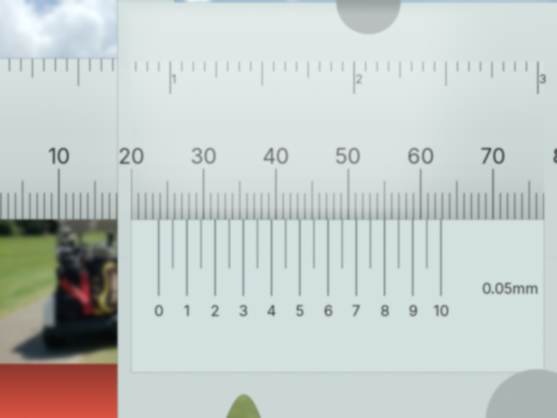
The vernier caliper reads 23.8 mm
